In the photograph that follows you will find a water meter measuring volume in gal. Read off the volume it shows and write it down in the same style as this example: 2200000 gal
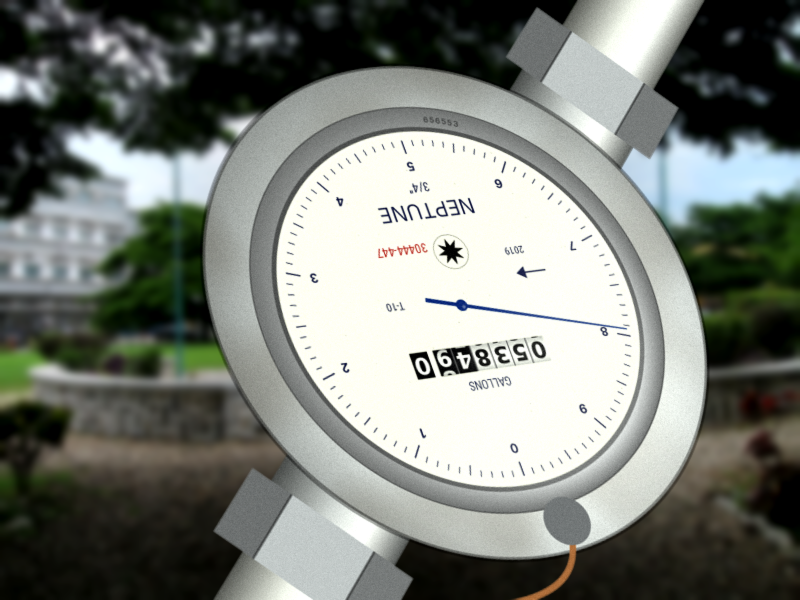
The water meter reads 538487.9 gal
